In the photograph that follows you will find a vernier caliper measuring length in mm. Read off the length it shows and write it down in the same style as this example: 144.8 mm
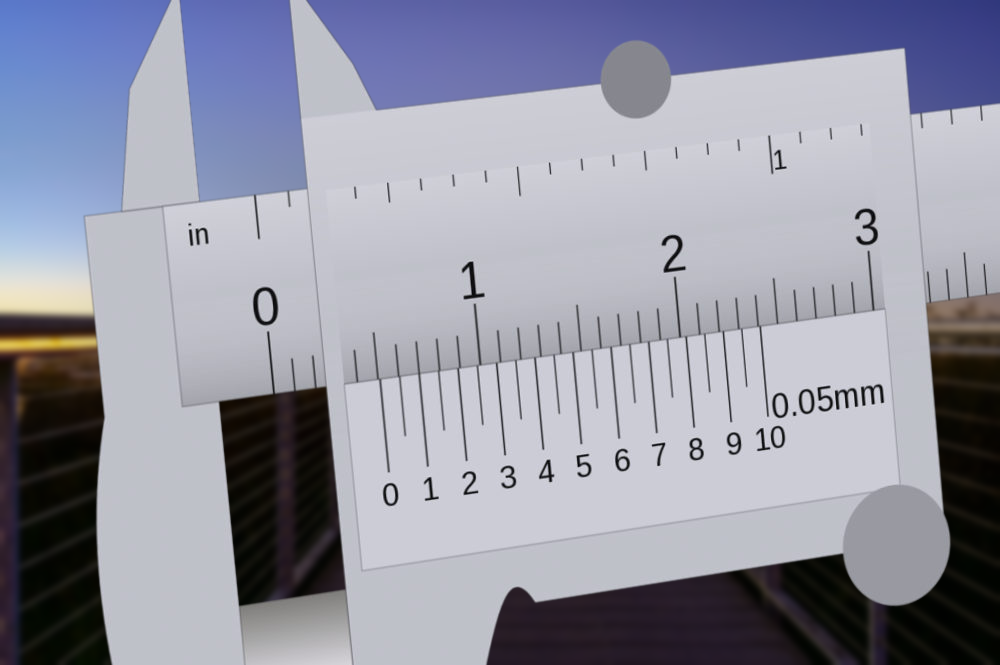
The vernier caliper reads 5.1 mm
